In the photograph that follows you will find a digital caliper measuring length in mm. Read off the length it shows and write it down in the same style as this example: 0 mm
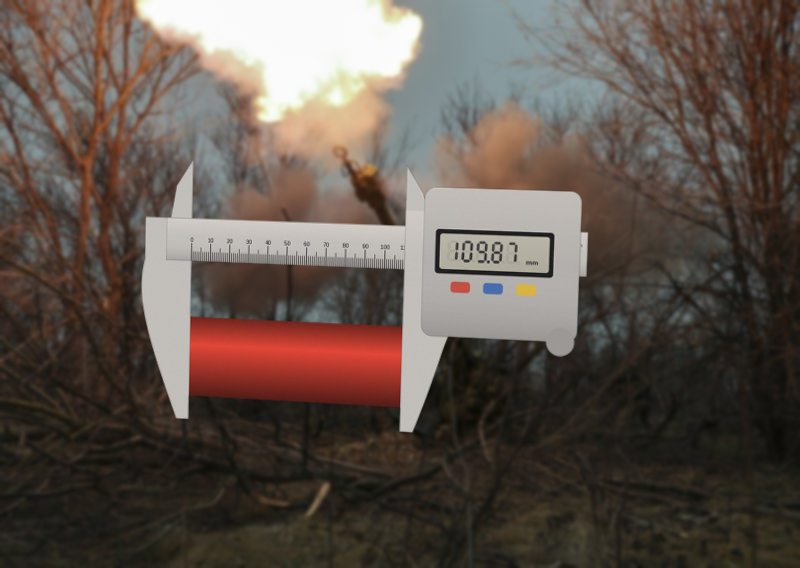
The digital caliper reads 109.87 mm
